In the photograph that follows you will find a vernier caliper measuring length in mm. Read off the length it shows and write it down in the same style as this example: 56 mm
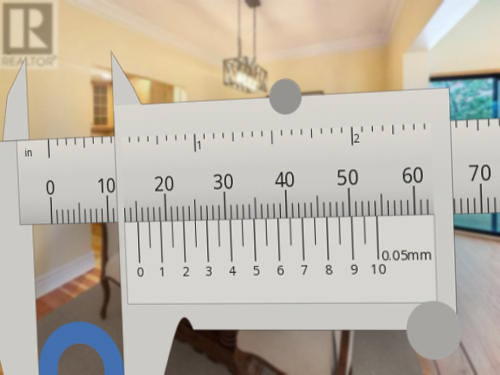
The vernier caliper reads 15.2 mm
